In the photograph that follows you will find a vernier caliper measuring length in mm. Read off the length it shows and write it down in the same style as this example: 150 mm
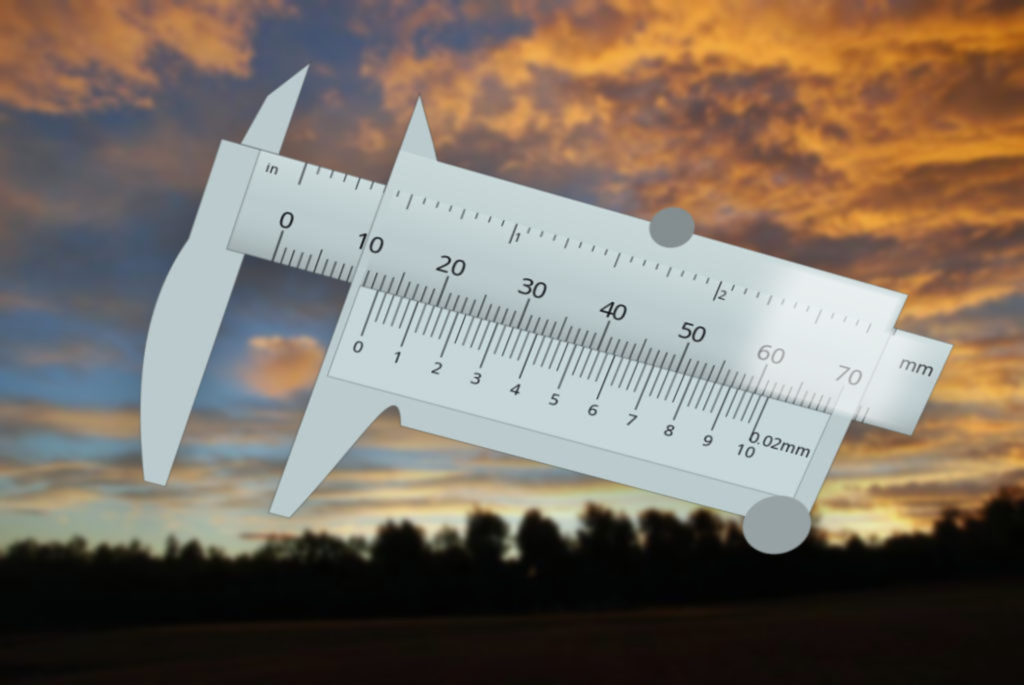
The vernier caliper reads 12.8 mm
